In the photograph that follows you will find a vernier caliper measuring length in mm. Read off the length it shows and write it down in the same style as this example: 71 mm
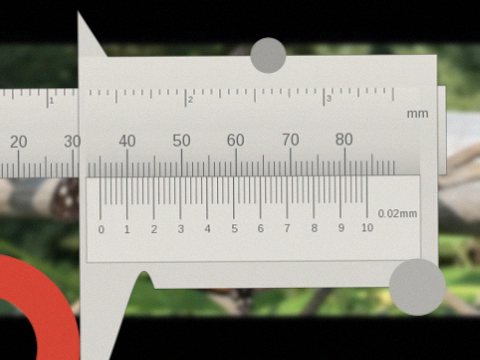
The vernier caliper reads 35.0 mm
